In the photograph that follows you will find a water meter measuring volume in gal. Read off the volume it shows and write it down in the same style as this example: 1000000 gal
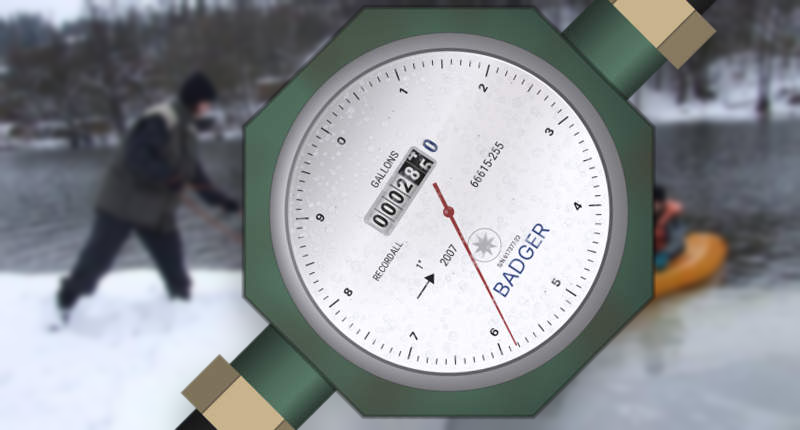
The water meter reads 2845.8 gal
